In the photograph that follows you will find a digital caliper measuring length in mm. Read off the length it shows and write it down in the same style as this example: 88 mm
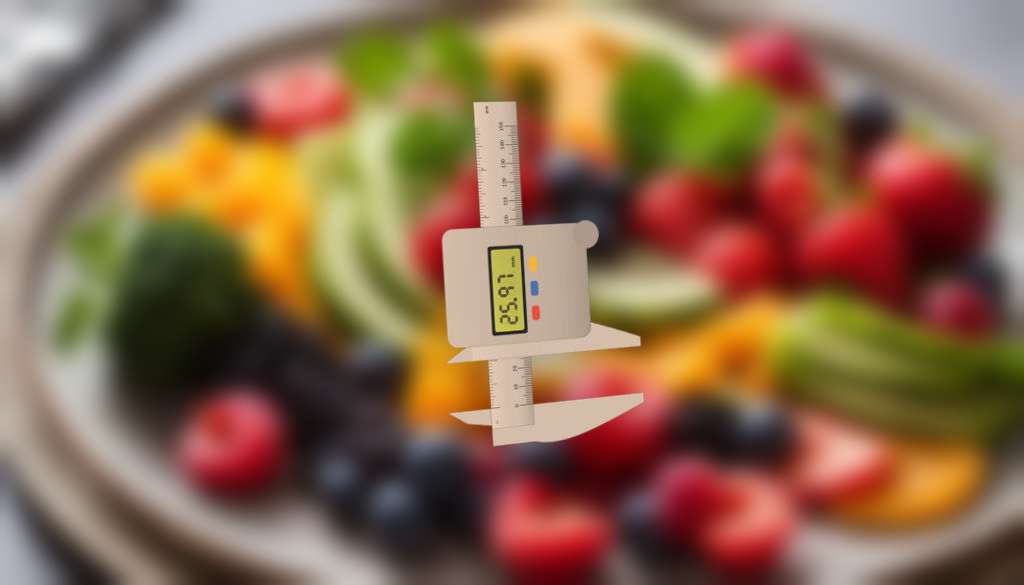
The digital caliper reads 25.97 mm
